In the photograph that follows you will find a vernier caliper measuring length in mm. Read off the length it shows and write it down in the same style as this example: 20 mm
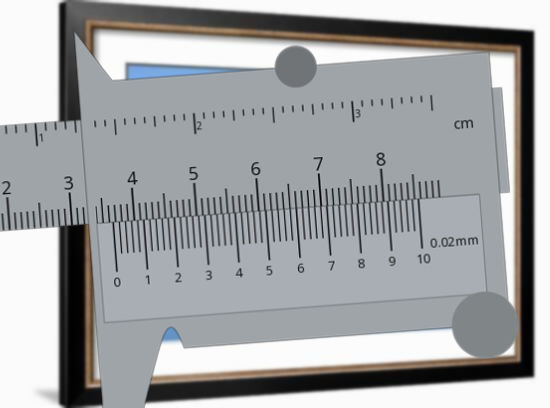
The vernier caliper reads 36.6 mm
